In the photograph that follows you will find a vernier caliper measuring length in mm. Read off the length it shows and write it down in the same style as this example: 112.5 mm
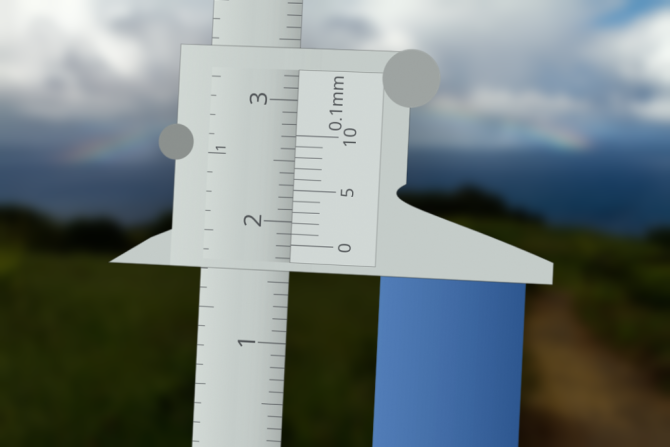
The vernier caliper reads 18.1 mm
